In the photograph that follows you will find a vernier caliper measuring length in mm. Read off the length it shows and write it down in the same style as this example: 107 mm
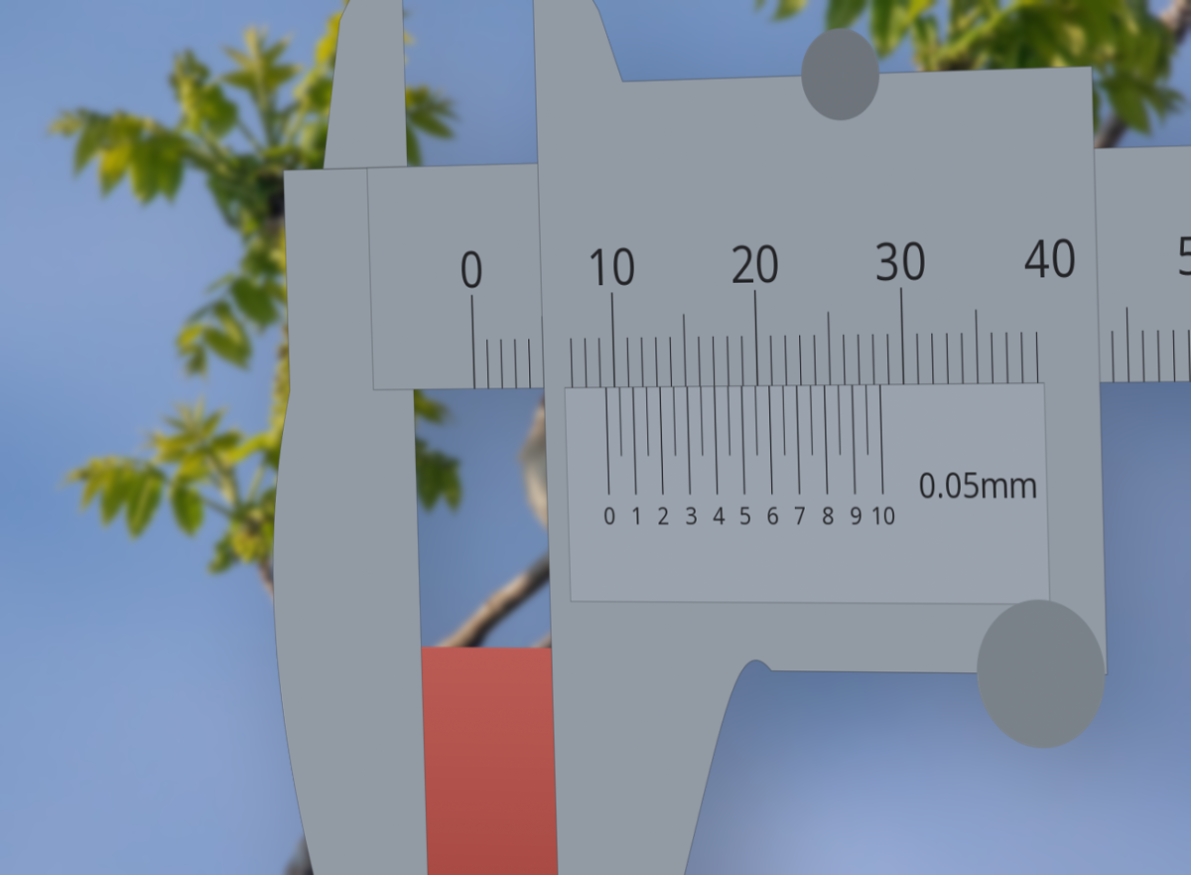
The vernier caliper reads 9.4 mm
